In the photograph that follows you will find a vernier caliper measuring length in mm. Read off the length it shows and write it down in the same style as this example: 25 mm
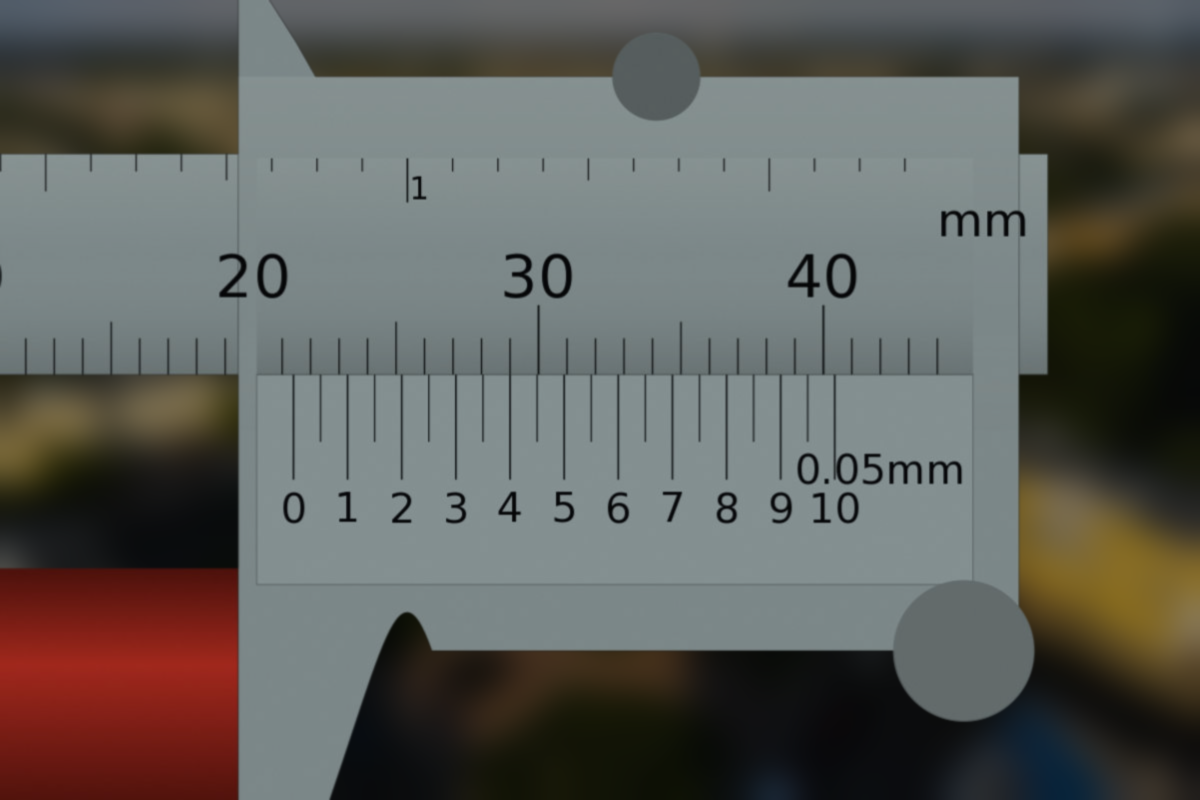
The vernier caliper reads 21.40 mm
